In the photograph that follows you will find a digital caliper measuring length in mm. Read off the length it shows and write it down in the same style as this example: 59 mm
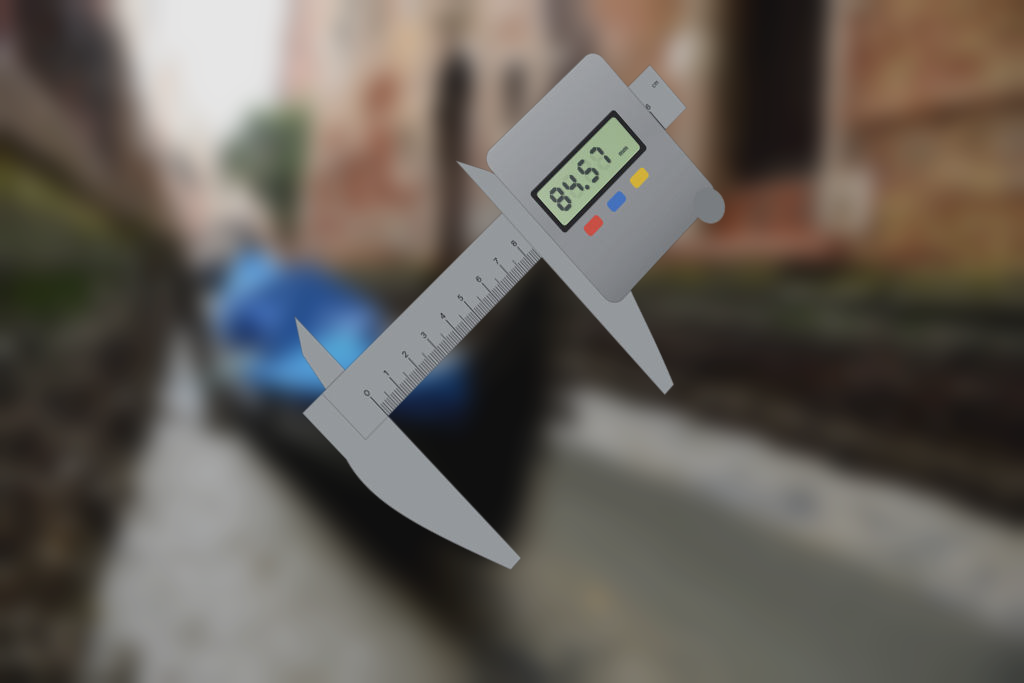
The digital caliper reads 84.57 mm
